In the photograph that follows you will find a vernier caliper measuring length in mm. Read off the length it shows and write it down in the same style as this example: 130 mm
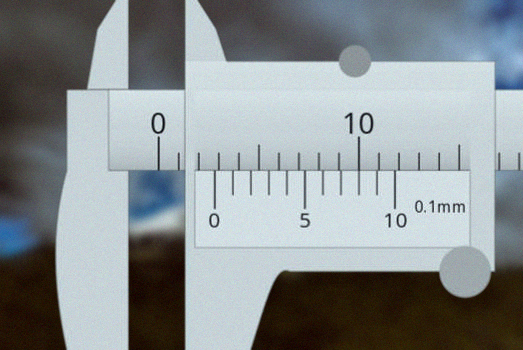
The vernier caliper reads 2.8 mm
